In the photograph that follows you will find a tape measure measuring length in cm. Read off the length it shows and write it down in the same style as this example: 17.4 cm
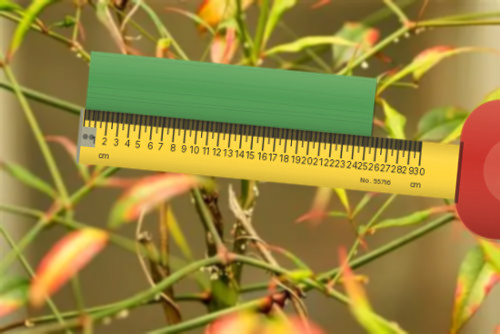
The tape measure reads 25.5 cm
